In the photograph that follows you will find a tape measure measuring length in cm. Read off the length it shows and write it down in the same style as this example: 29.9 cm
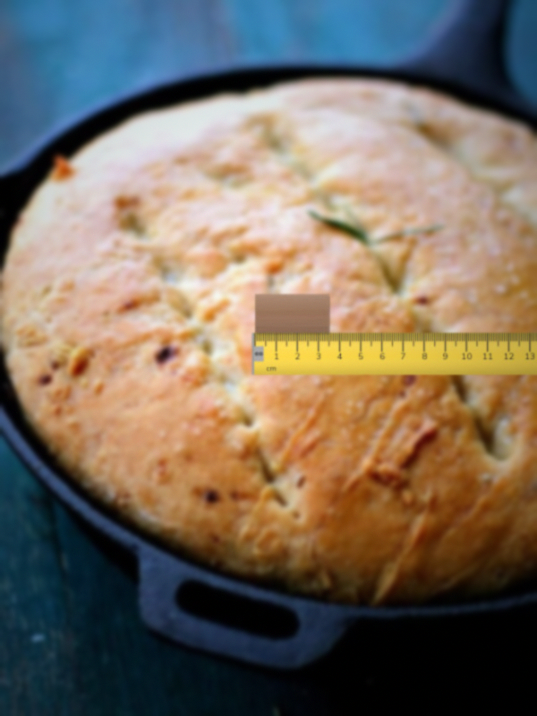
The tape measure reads 3.5 cm
